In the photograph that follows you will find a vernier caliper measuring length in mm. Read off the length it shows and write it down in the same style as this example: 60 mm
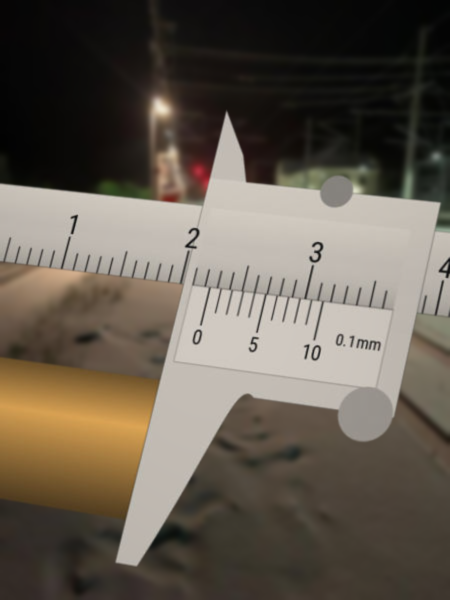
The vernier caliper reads 22.4 mm
